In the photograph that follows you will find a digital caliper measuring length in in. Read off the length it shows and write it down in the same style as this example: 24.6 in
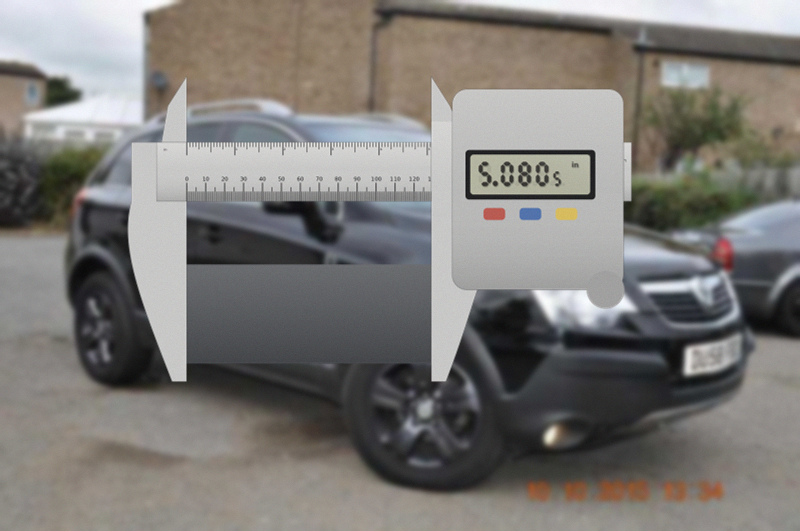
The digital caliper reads 5.0805 in
